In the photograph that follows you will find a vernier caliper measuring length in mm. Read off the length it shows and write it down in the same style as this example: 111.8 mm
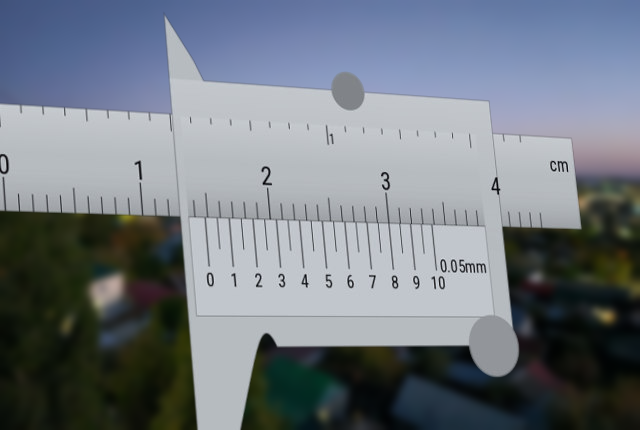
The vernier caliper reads 14.8 mm
